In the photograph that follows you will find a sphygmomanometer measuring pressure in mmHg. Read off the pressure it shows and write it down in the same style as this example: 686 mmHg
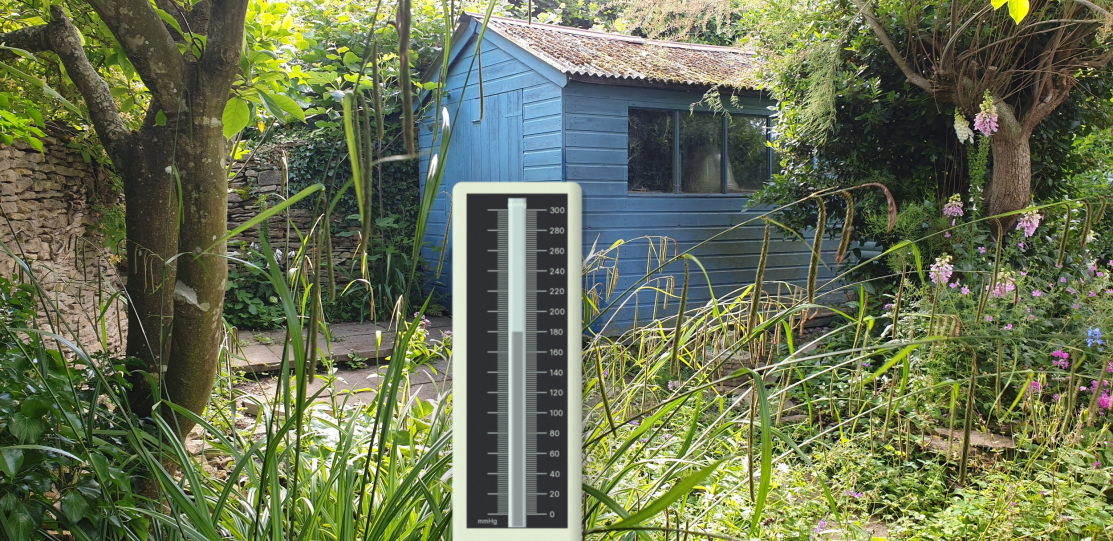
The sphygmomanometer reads 180 mmHg
